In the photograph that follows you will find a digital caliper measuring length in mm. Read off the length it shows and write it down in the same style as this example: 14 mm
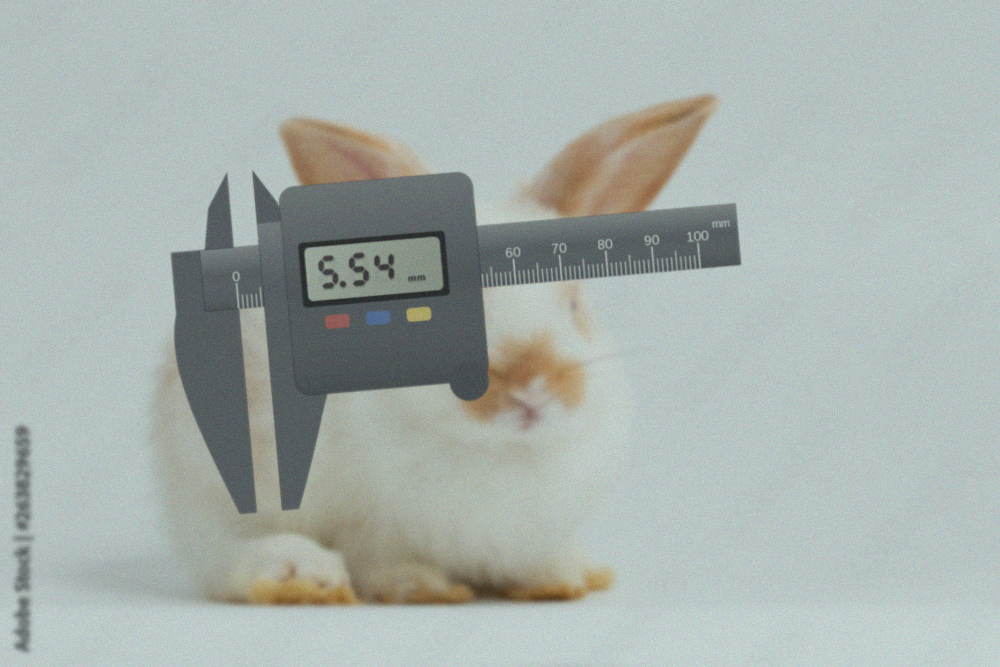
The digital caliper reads 5.54 mm
